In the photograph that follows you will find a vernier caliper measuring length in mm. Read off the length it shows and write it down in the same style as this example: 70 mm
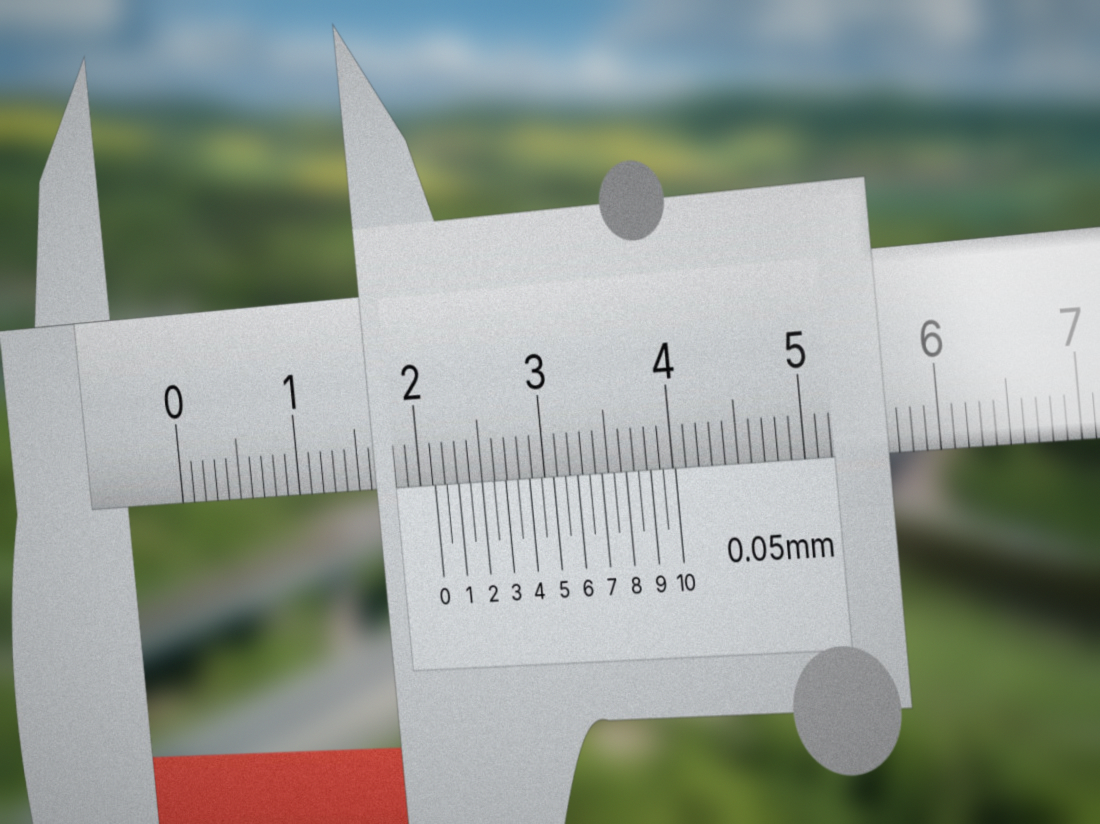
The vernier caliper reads 21.2 mm
